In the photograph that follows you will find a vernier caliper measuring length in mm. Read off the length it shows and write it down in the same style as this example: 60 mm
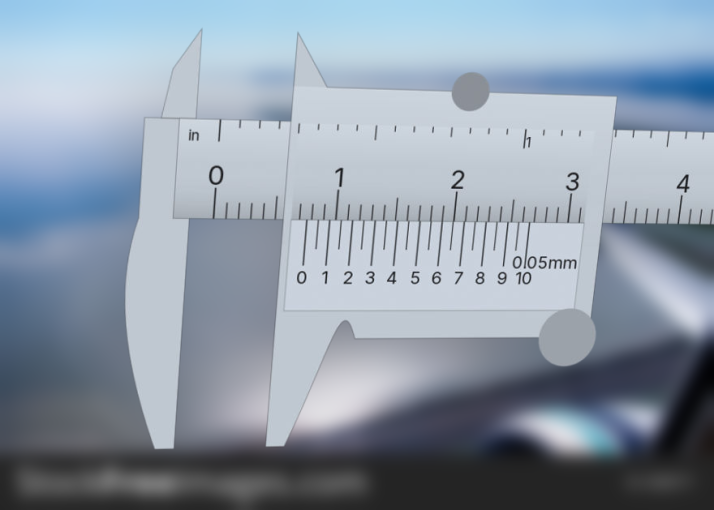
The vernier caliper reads 7.6 mm
